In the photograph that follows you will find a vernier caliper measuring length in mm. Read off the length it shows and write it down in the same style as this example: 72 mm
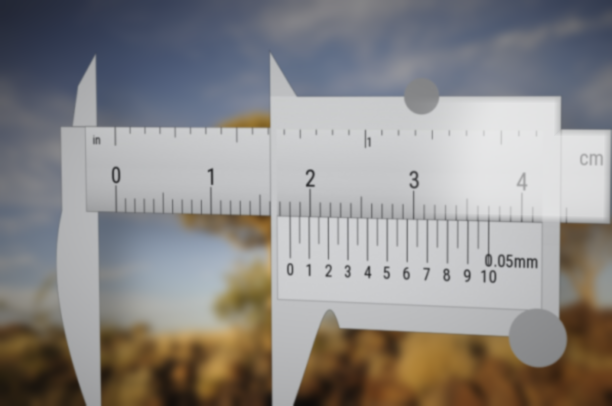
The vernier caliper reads 18.0 mm
